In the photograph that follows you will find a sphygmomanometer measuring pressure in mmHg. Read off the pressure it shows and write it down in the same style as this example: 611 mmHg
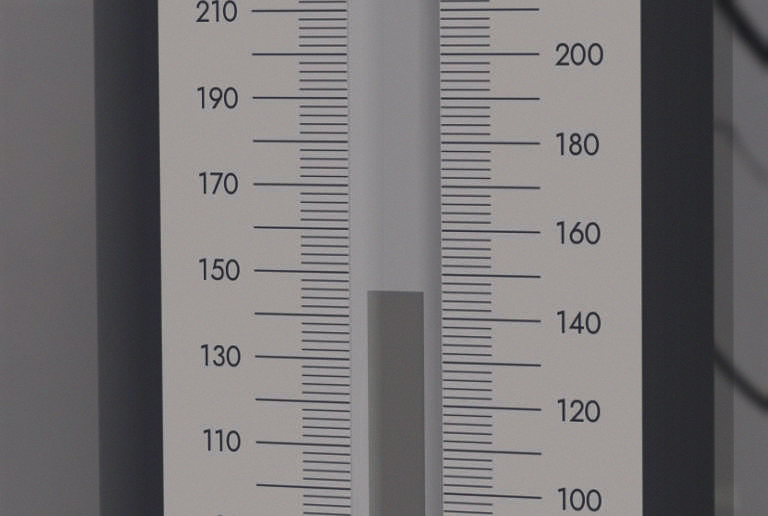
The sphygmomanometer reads 146 mmHg
